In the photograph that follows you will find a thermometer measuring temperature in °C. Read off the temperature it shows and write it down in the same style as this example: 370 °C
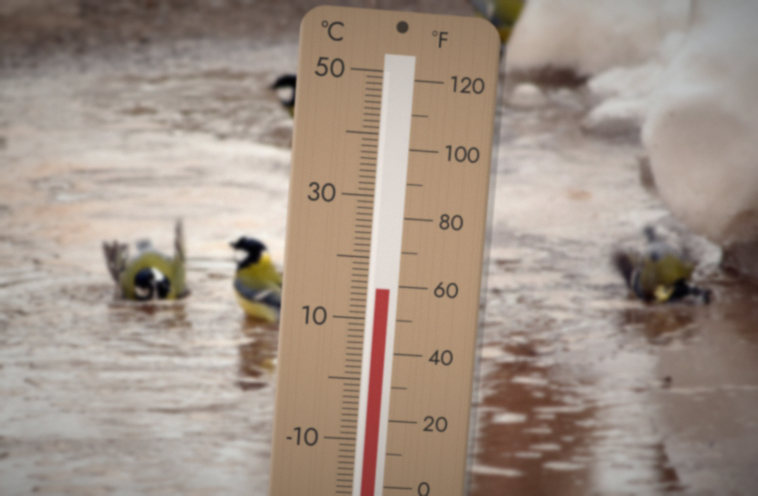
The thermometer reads 15 °C
